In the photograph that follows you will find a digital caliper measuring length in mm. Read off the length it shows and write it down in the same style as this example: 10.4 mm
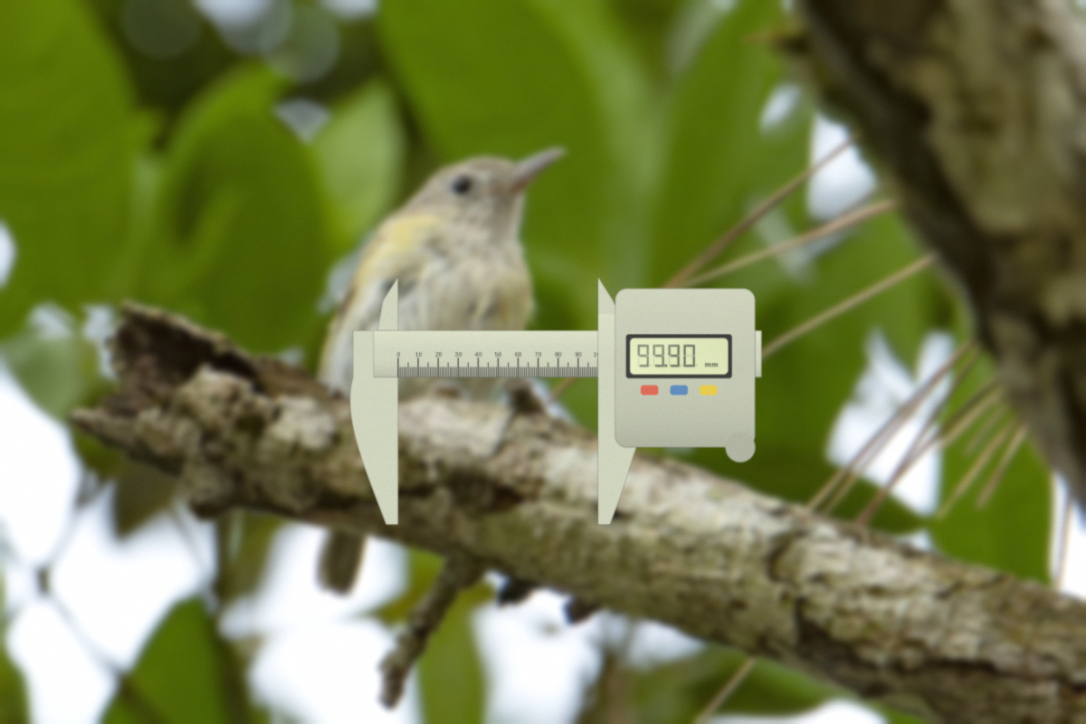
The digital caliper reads 99.90 mm
